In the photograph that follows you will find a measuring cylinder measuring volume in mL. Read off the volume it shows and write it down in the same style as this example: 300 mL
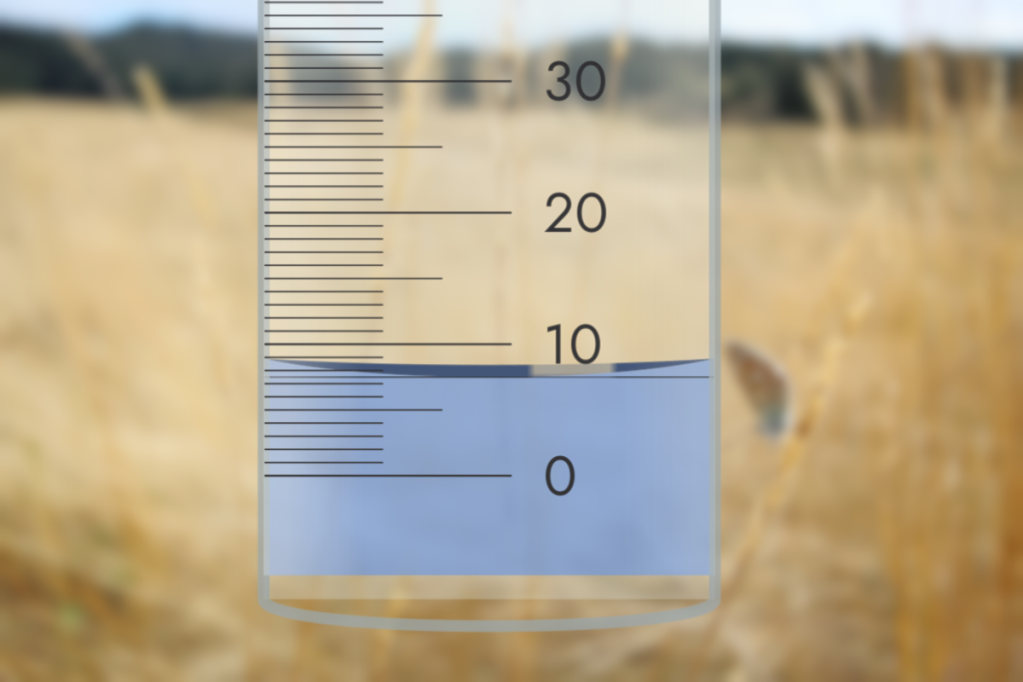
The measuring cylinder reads 7.5 mL
